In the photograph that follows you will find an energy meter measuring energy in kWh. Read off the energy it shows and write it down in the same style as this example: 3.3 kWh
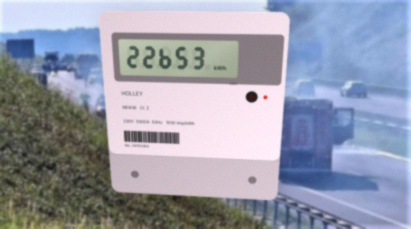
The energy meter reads 22653 kWh
